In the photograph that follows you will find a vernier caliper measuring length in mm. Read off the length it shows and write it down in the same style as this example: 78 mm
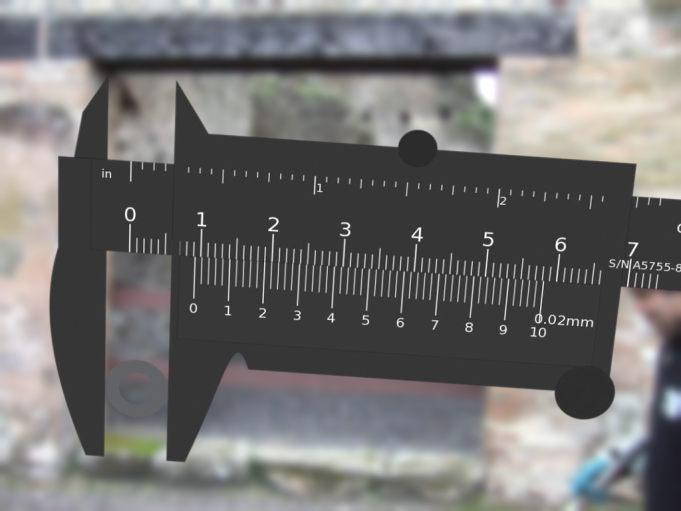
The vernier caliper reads 9.2 mm
